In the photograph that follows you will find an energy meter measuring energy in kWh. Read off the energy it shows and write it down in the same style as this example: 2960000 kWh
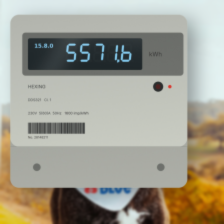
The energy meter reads 5571.6 kWh
